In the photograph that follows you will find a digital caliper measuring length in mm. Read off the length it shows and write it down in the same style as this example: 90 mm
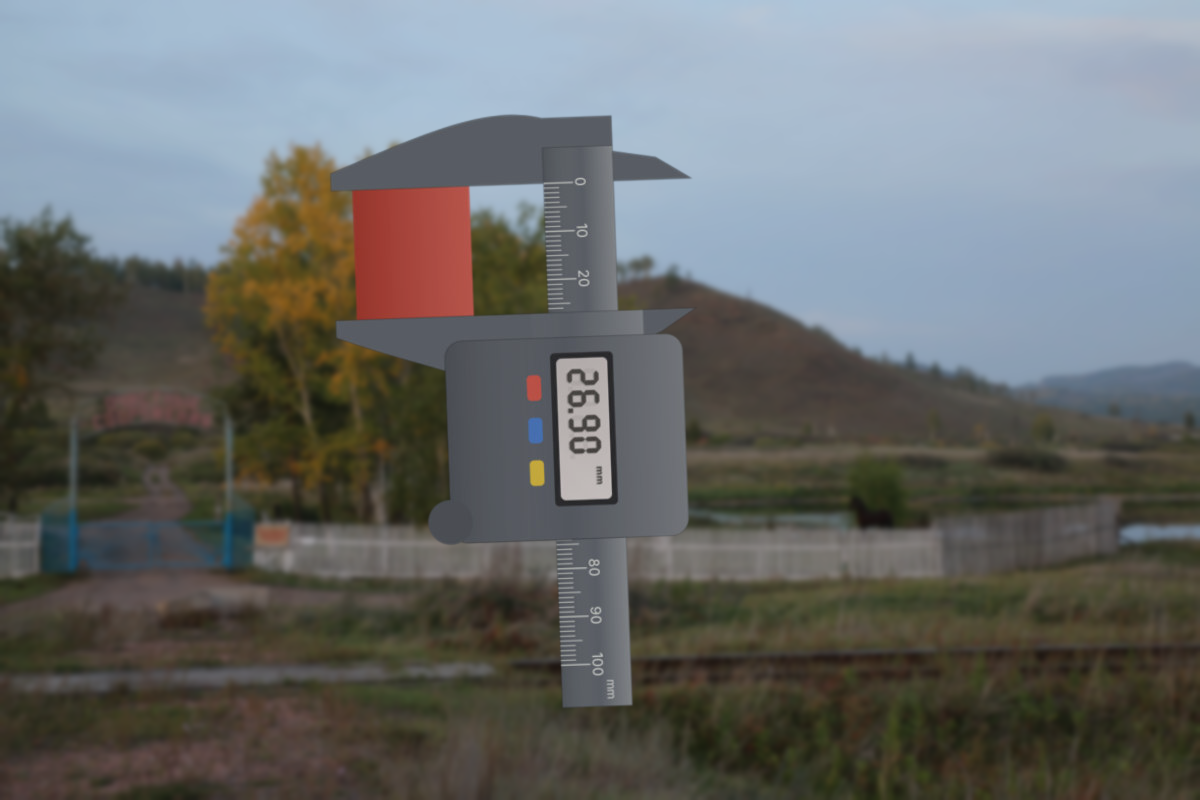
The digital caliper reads 26.90 mm
